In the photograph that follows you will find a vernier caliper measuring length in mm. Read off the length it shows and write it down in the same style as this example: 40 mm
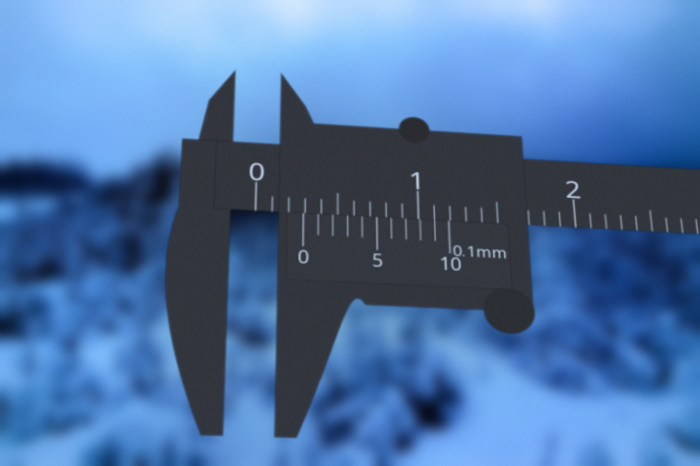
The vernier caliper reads 2.9 mm
